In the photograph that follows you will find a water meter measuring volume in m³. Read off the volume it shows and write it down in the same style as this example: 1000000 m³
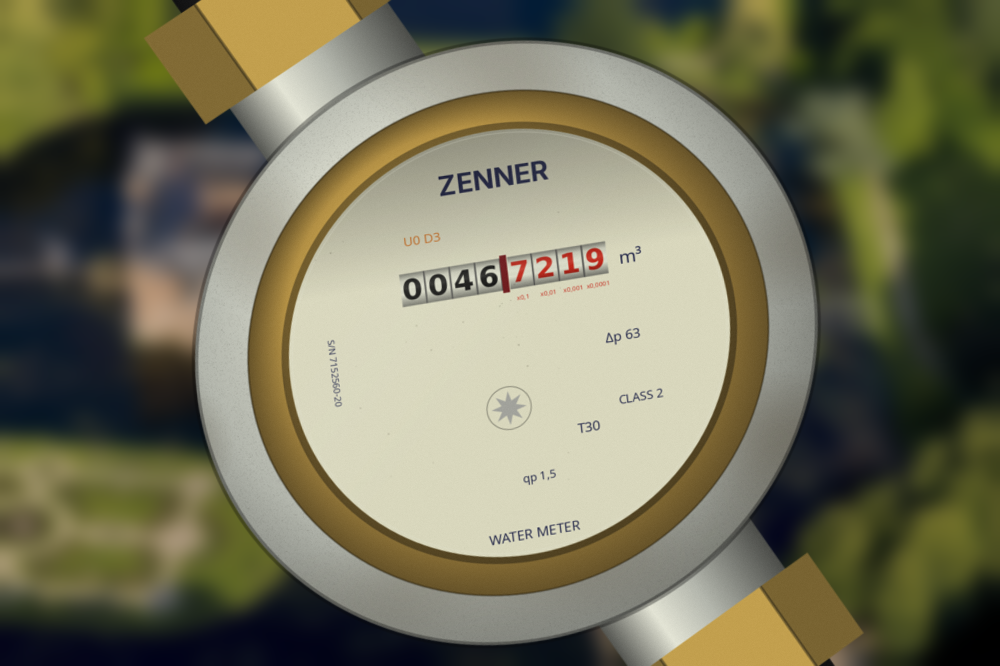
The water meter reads 46.7219 m³
